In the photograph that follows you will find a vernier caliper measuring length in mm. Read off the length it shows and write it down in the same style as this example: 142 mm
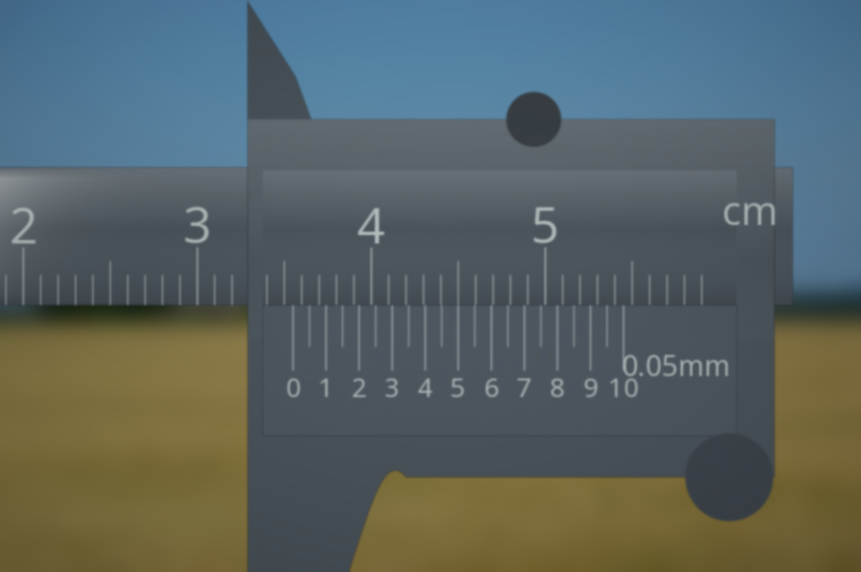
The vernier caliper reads 35.5 mm
